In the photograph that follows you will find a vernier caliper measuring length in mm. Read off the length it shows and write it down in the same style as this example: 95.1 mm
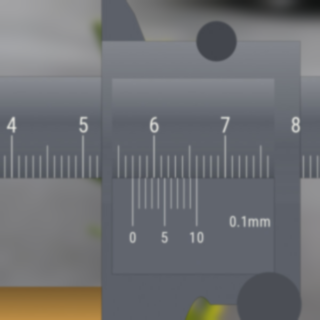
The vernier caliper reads 57.0 mm
